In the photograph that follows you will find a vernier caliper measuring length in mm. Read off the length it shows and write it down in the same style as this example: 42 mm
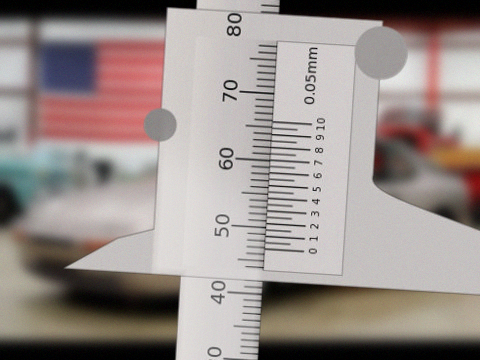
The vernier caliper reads 46.8 mm
